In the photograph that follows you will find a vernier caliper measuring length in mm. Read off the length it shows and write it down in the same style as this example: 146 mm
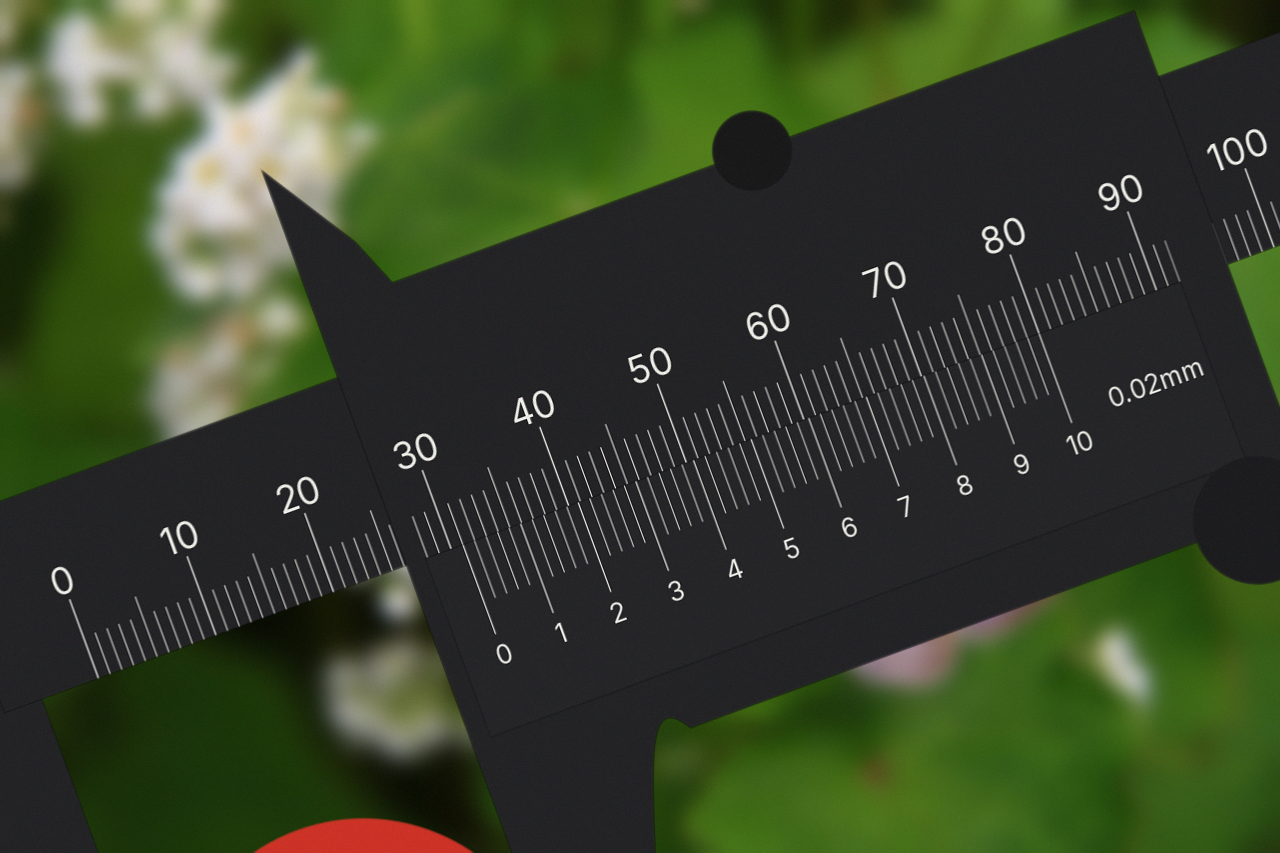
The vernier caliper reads 31.0 mm
